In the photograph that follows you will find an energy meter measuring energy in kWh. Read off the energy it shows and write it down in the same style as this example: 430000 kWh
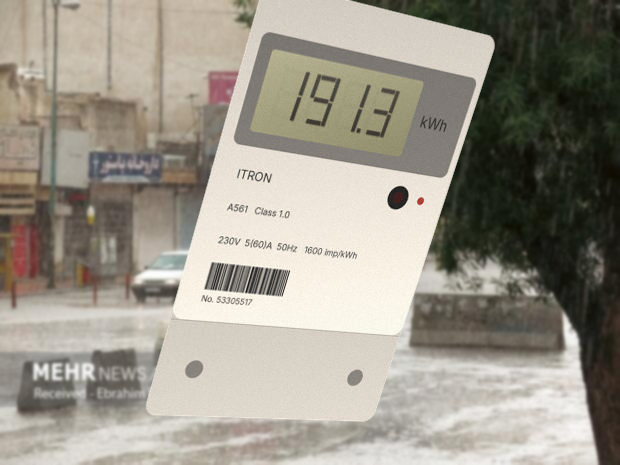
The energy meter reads 191.3 kWh
